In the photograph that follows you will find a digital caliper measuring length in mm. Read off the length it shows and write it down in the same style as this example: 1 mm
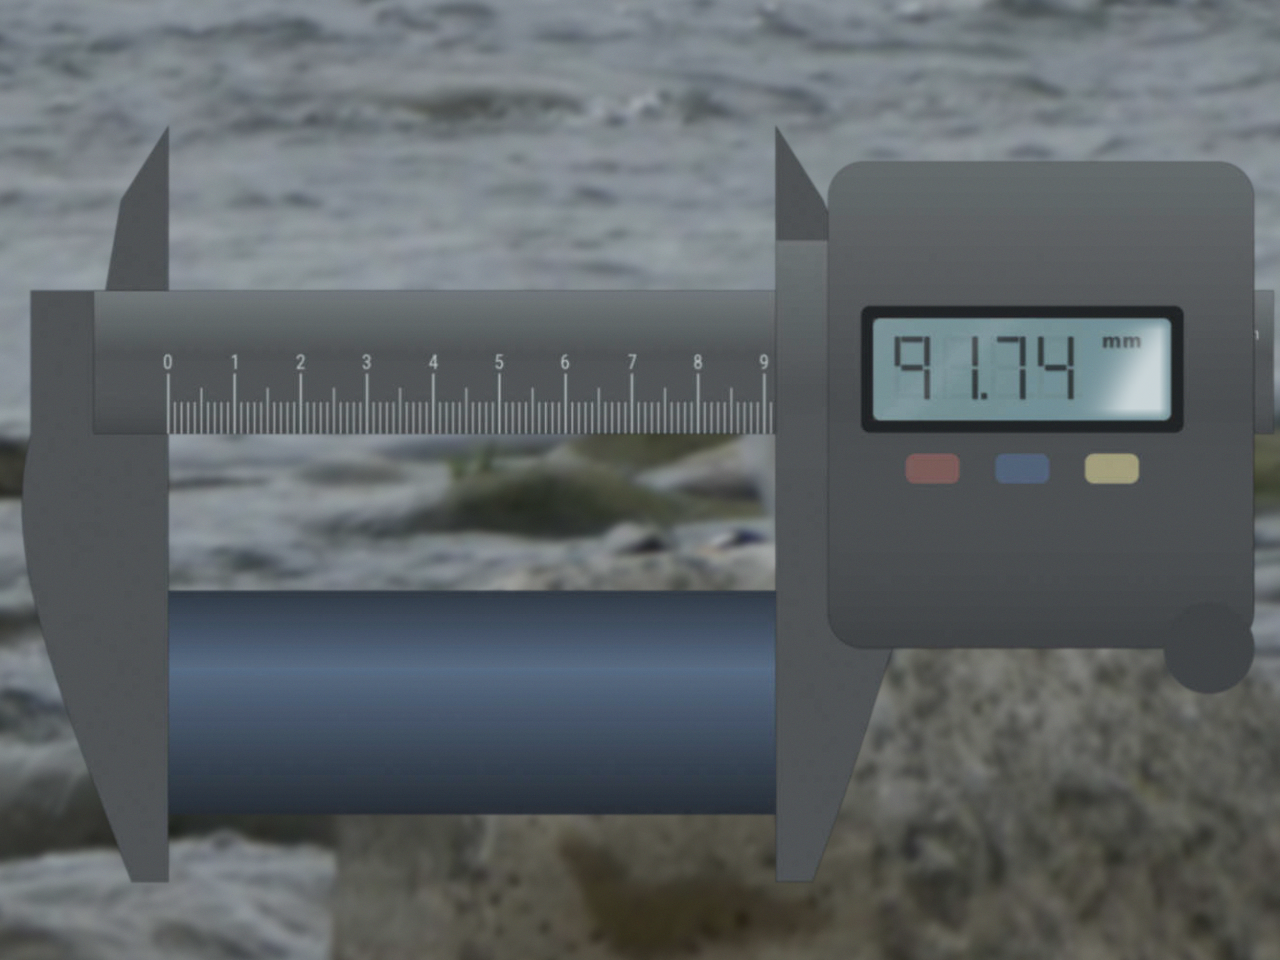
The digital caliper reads 91.74 mm
